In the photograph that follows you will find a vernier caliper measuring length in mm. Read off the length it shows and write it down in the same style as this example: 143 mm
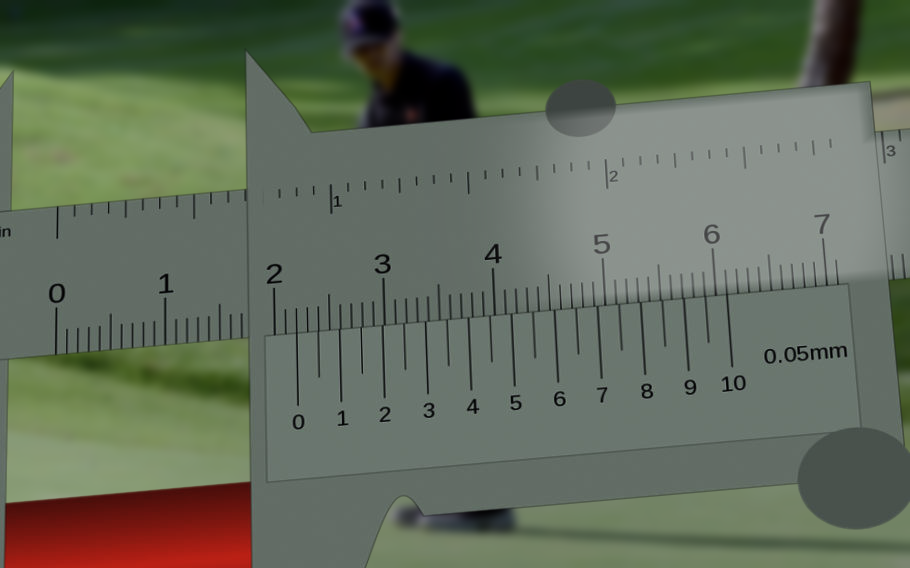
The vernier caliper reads 22.0 mm
